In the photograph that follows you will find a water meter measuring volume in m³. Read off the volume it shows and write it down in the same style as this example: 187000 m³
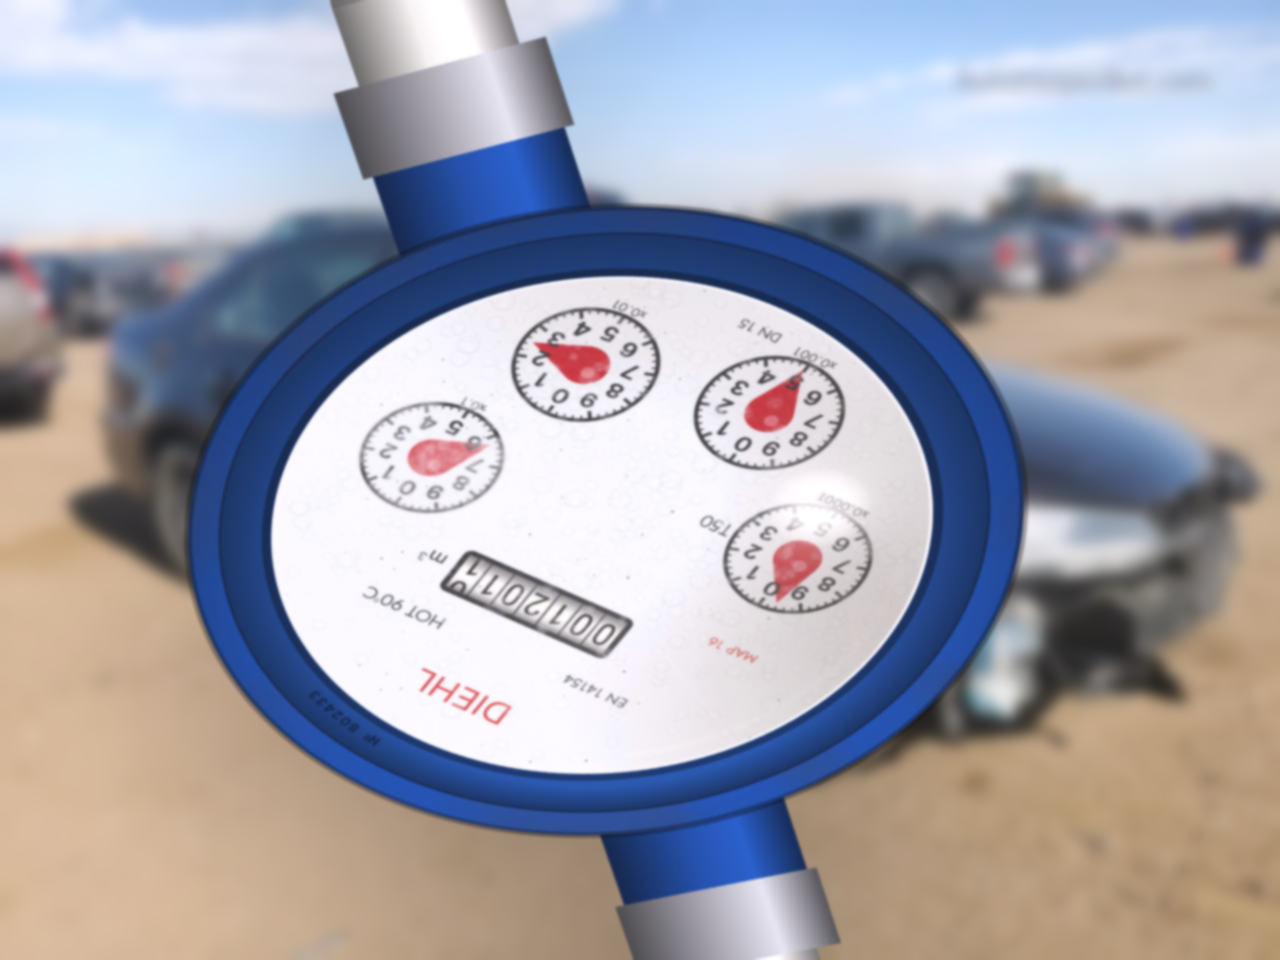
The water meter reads 12010.6249 m³
